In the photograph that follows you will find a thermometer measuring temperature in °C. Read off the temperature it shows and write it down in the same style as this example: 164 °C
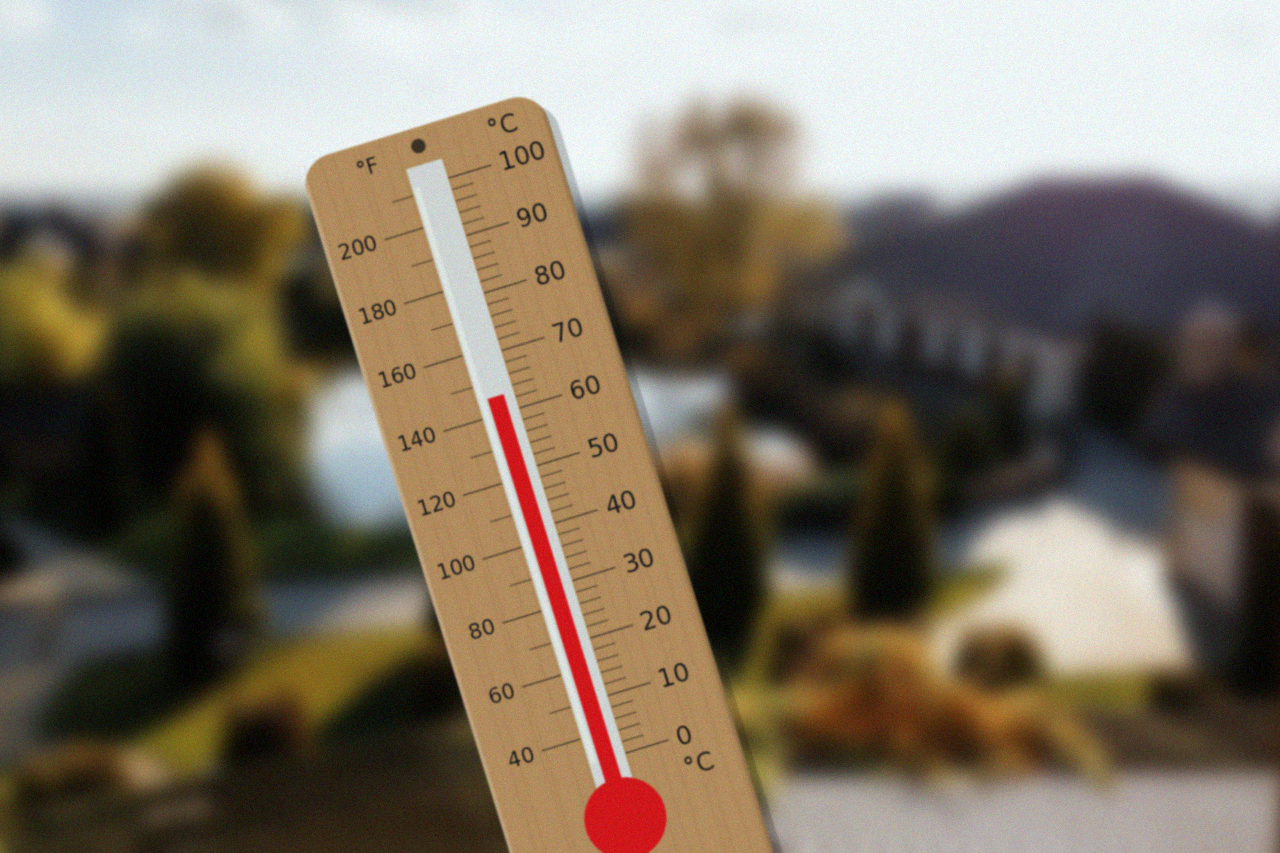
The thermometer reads 63 °C
